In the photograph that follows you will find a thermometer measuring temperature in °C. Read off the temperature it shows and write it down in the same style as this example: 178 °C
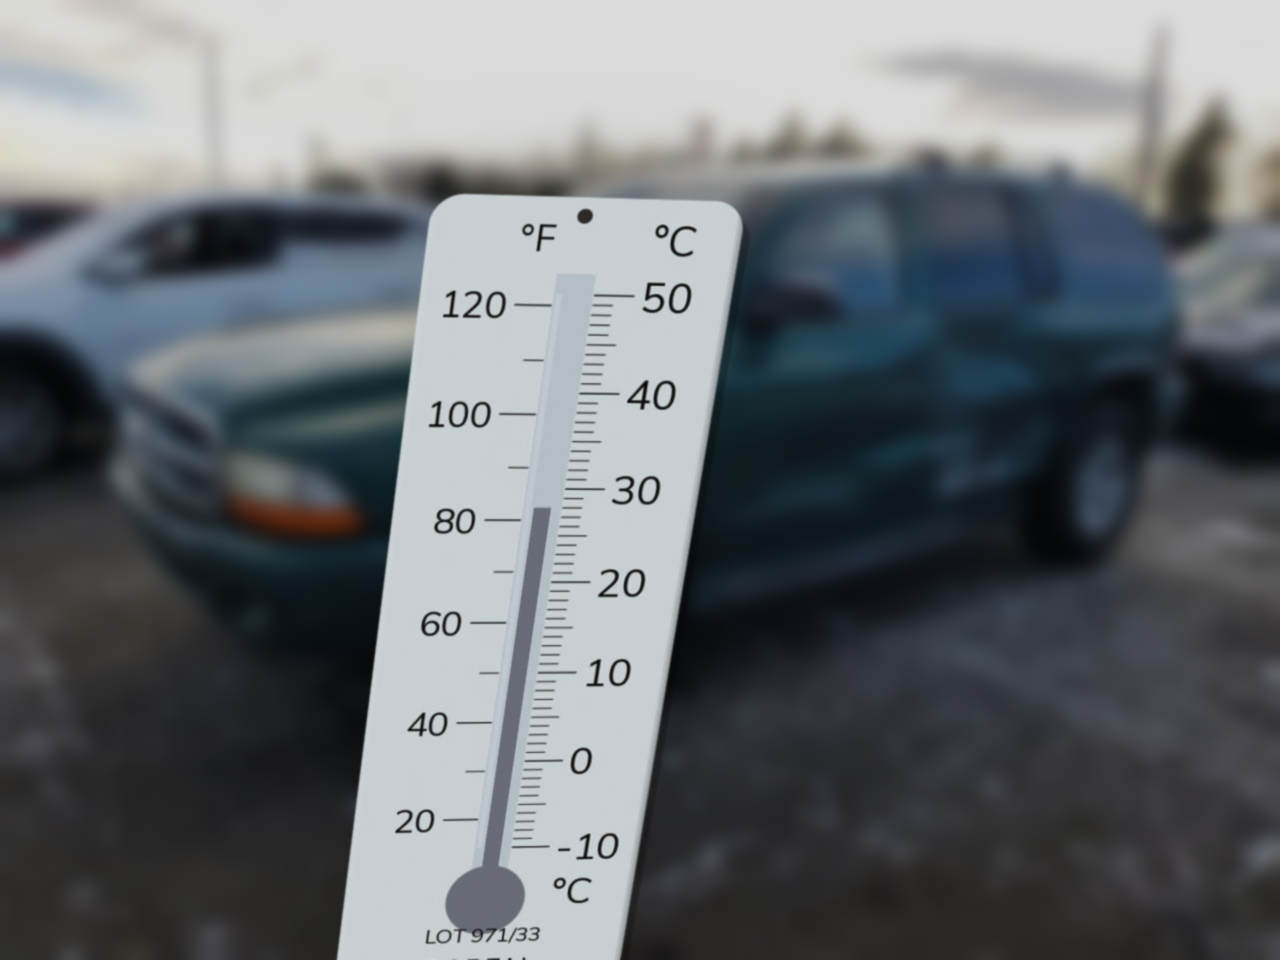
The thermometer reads 28 °C
